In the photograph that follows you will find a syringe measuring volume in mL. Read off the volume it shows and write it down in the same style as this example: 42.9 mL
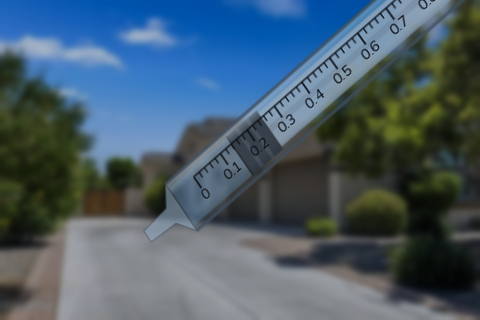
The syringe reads 0.14 mL
